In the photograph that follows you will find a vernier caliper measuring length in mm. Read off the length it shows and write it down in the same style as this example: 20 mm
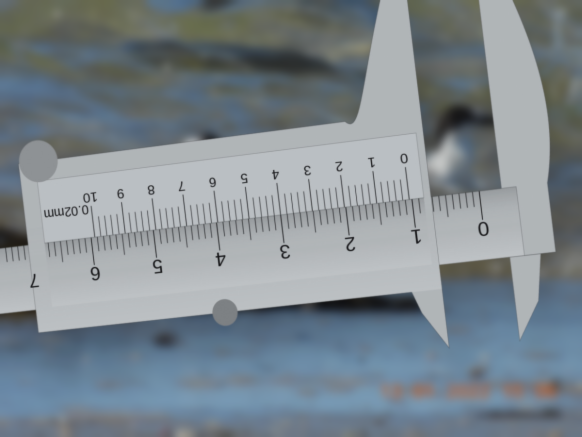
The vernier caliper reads 10.4 mm
